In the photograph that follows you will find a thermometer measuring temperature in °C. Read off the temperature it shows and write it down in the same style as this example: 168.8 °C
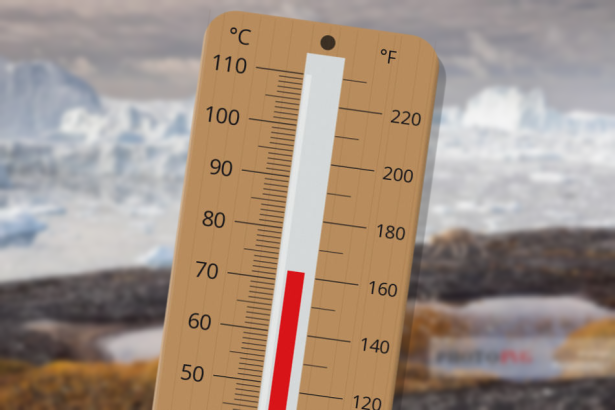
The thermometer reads 72 °C
